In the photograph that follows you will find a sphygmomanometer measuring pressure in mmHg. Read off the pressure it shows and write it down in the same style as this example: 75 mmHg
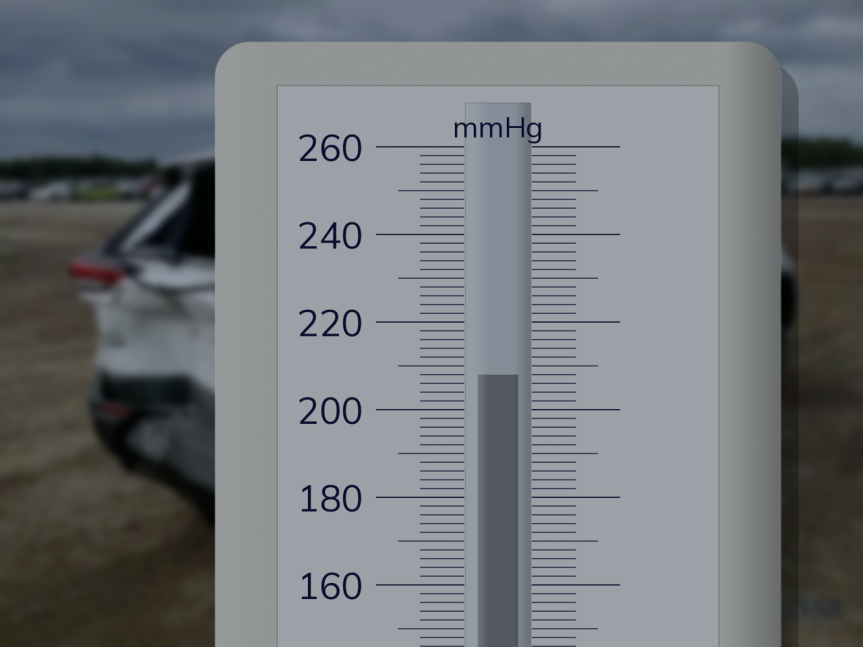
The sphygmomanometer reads 208 mmHg
